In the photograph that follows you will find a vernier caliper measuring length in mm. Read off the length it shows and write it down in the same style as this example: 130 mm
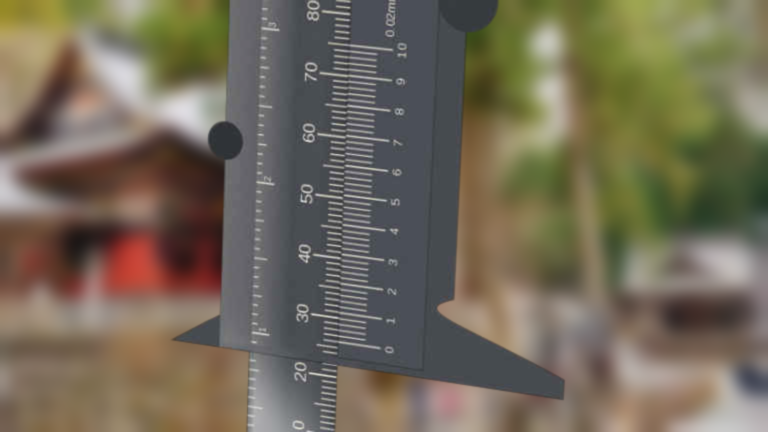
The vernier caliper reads 26.0 mm
